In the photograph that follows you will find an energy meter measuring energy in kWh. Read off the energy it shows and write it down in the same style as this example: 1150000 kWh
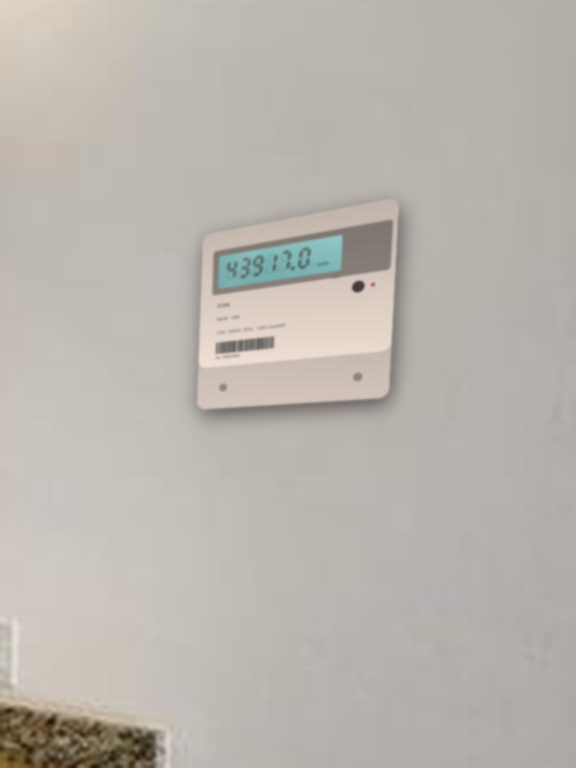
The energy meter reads 43917.0 kWh
